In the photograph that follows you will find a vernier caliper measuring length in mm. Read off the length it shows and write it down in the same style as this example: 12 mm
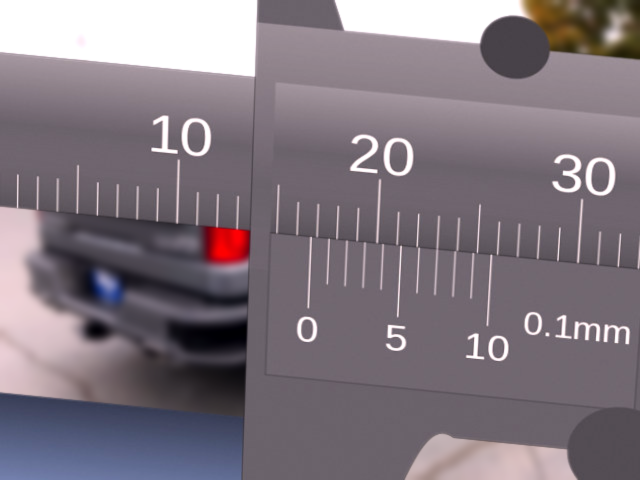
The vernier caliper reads 16.7 mm
